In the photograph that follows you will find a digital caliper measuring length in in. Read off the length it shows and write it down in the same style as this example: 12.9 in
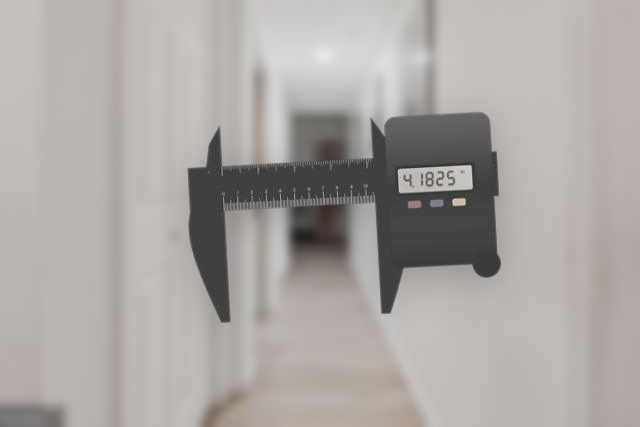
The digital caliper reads 4.1825 in
